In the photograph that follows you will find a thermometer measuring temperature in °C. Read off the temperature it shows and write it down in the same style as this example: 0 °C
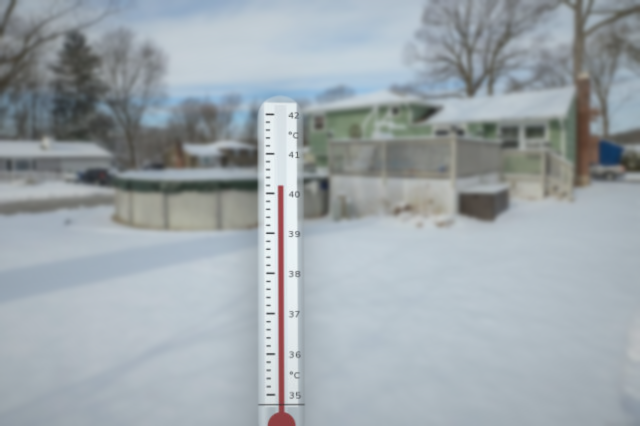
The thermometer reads 40.2 °C
